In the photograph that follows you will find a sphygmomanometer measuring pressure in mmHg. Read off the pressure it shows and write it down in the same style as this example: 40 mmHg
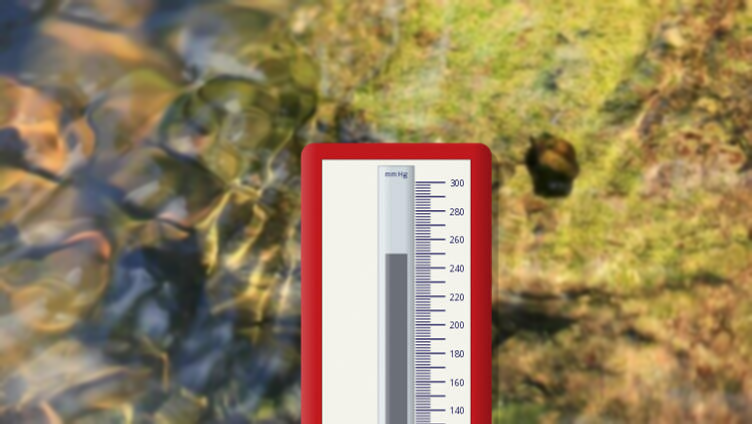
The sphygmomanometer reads 250 mmHg
